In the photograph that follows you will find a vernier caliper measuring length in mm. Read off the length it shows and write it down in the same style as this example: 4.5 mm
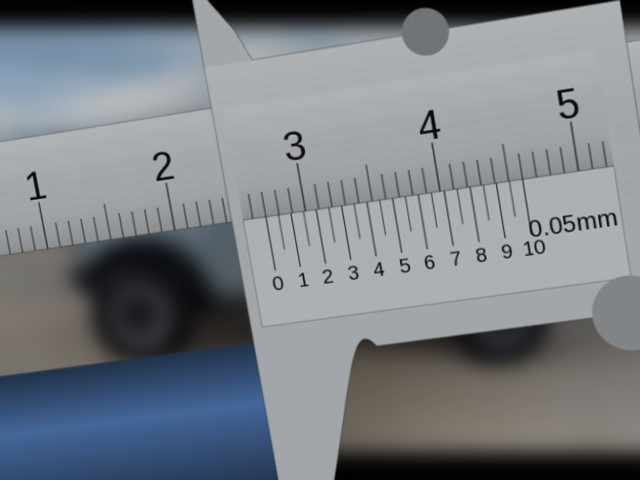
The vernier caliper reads 27.0 mm
